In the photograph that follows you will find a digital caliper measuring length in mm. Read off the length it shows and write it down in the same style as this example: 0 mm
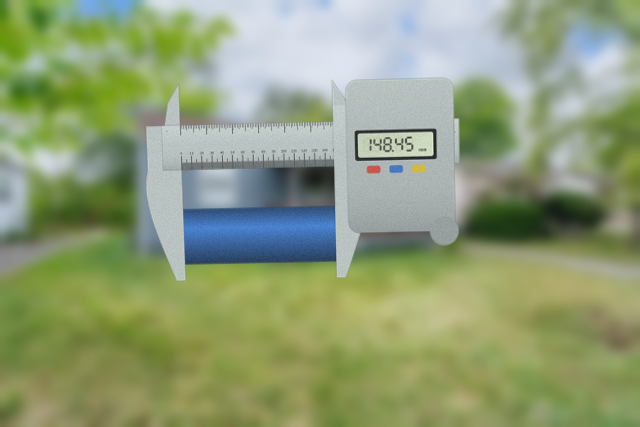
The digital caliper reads 148.45 mm
